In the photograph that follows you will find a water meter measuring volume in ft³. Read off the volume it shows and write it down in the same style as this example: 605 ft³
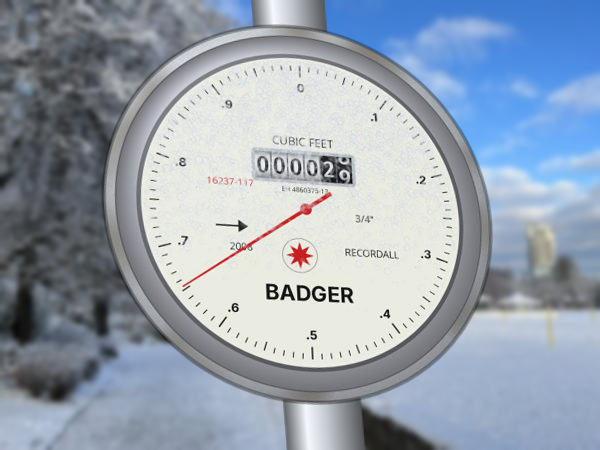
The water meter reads 28.65 ft³
